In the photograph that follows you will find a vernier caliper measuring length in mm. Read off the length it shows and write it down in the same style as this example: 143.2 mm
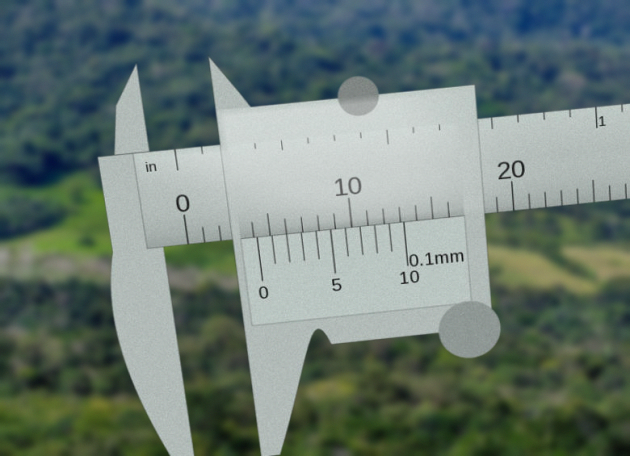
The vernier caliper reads 4.2 mm
